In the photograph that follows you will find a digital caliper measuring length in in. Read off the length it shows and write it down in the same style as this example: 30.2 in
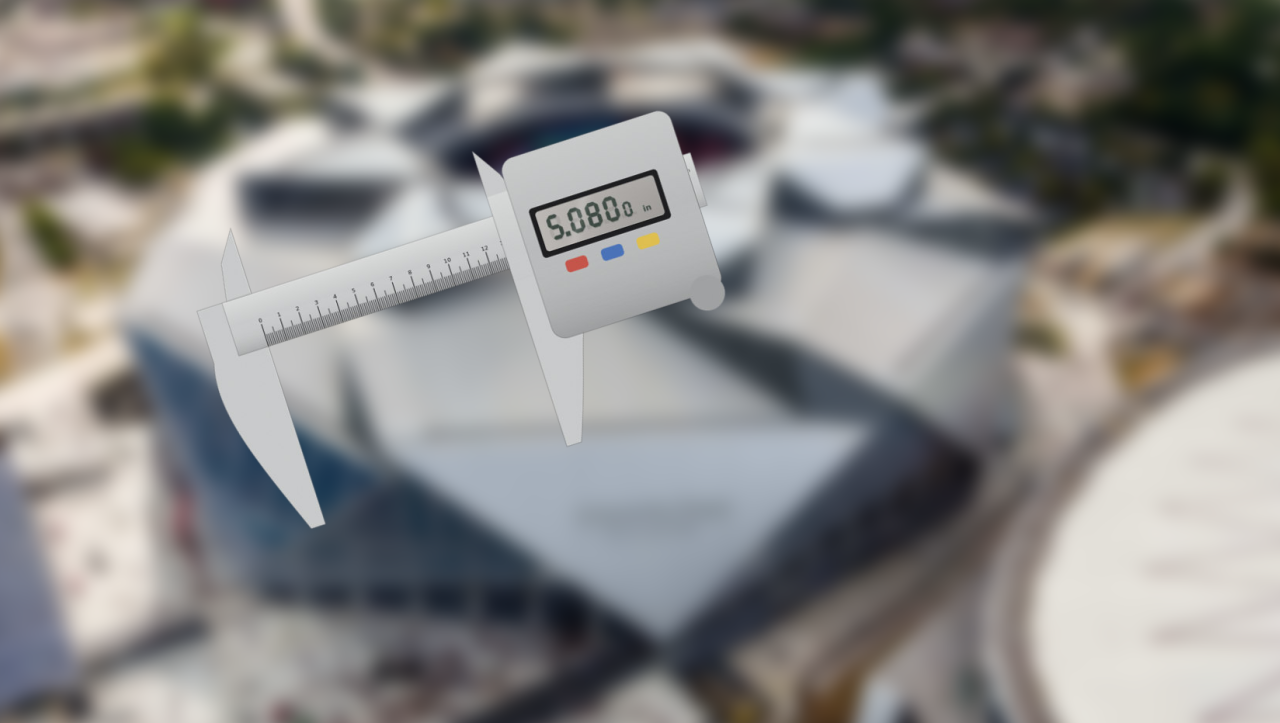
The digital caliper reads 5.0800 in
